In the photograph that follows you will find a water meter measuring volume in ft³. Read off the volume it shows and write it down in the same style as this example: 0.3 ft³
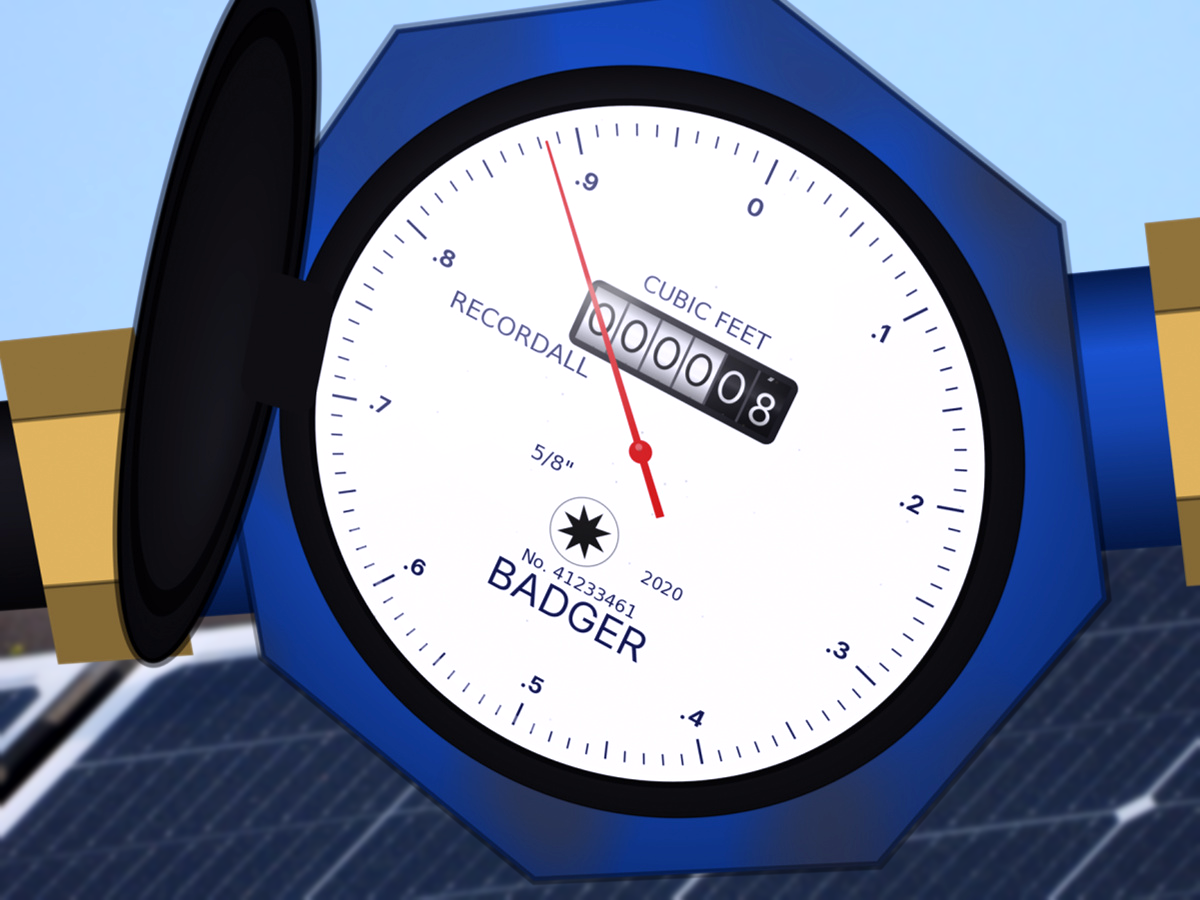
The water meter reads 7.88 ft³
